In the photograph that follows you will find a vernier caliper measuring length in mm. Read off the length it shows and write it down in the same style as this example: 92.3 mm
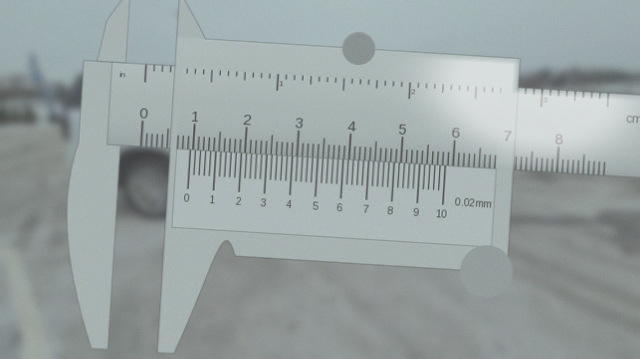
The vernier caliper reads 9.5 mm
